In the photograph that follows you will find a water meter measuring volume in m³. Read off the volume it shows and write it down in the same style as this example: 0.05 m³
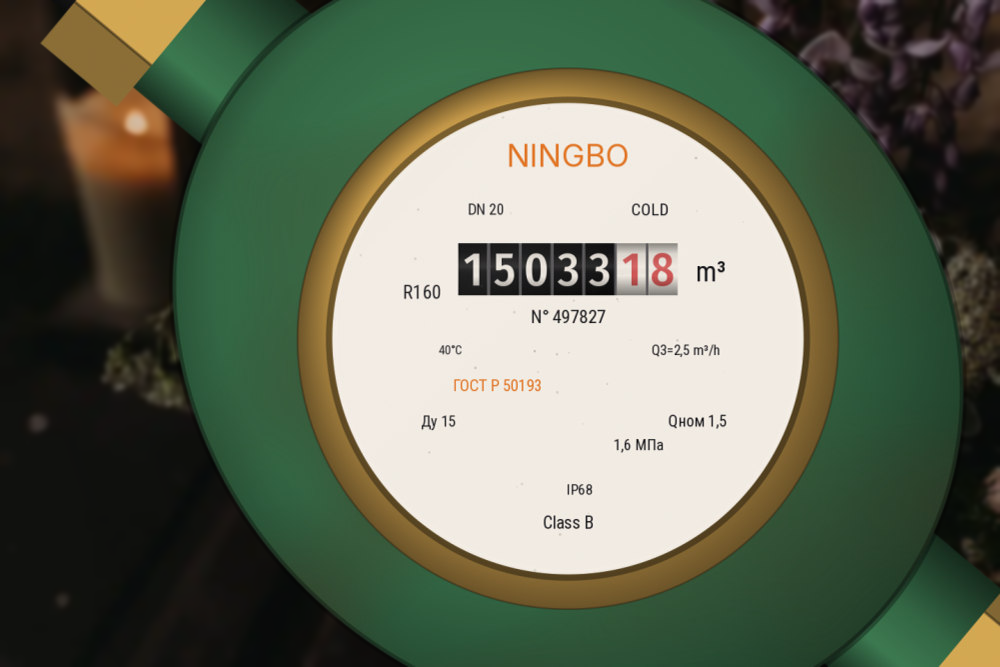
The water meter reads 15033.18 m³
